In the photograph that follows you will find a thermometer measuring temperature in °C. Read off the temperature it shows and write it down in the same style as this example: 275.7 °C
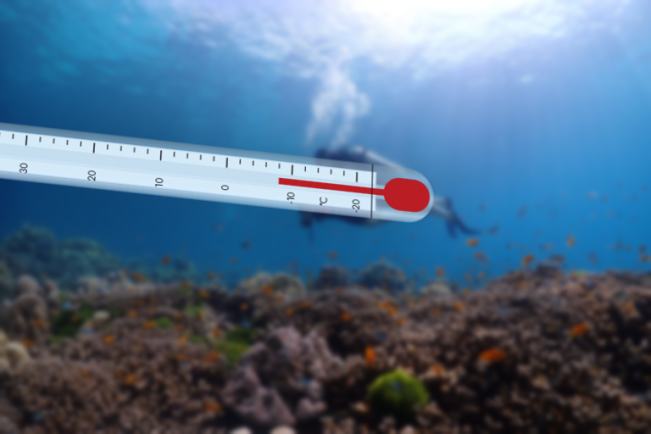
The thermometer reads -8 °C
